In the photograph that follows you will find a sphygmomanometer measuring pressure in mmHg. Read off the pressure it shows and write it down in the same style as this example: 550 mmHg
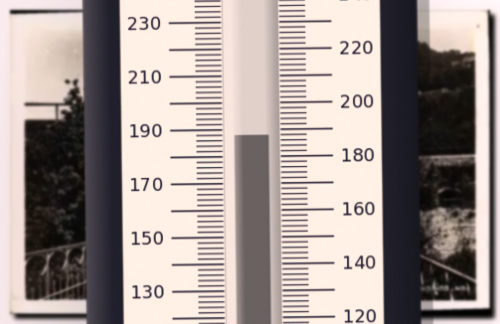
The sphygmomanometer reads 188 mmHg
